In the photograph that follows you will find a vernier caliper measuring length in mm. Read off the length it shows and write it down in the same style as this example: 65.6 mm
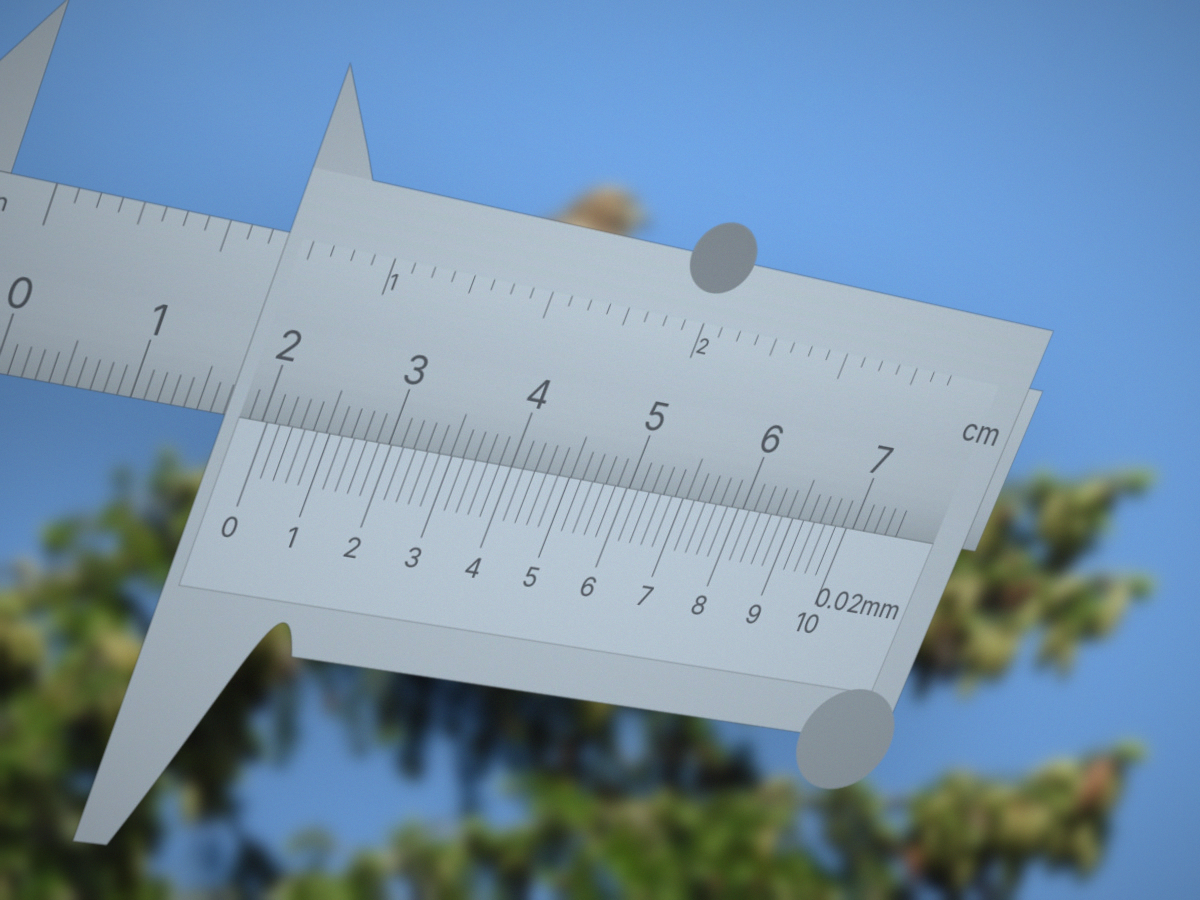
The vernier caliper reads 20.4 mm
